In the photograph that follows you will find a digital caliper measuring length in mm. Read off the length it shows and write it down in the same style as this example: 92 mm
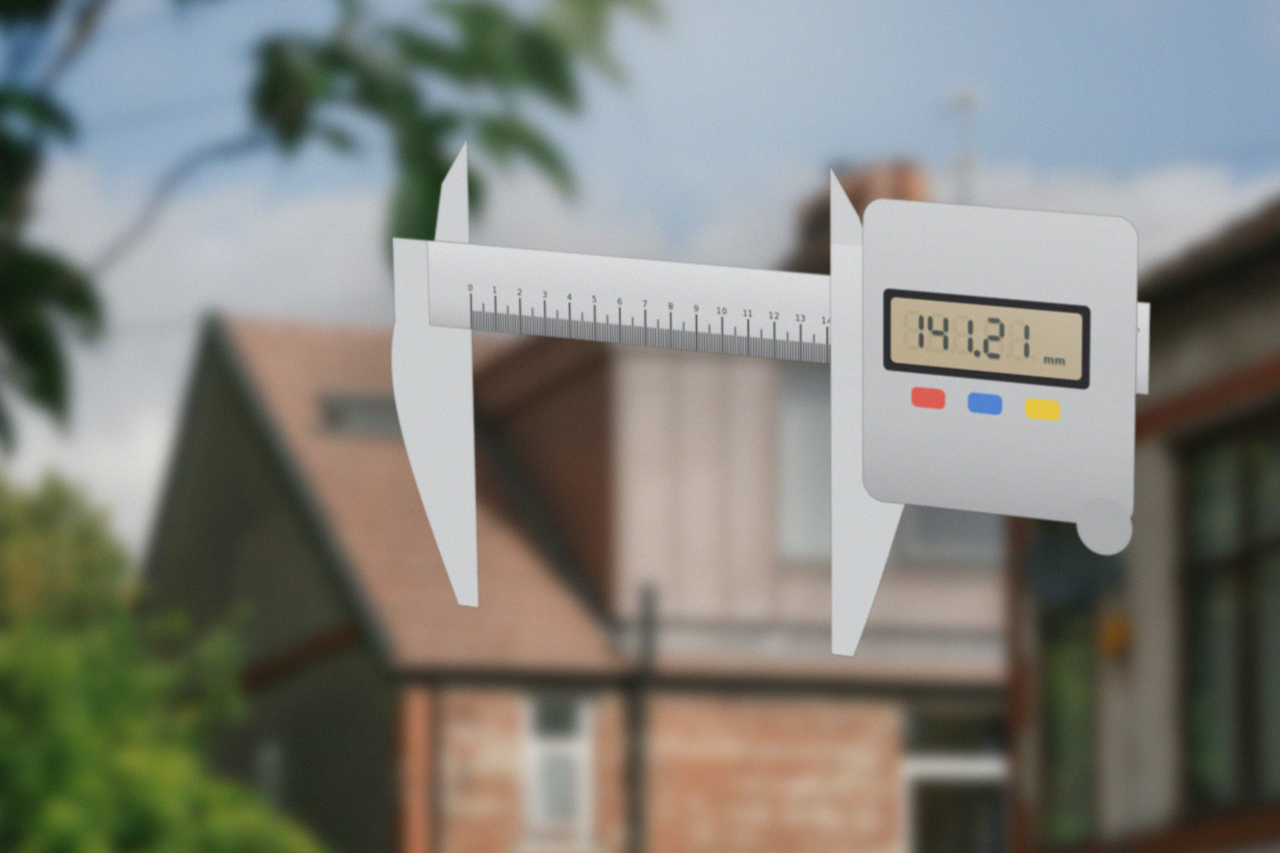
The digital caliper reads 141.21 mm
